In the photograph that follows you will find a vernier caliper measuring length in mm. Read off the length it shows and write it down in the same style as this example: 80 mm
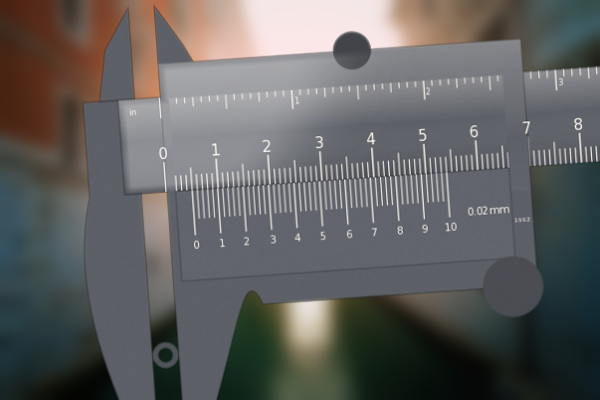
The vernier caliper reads 5.0 mm
